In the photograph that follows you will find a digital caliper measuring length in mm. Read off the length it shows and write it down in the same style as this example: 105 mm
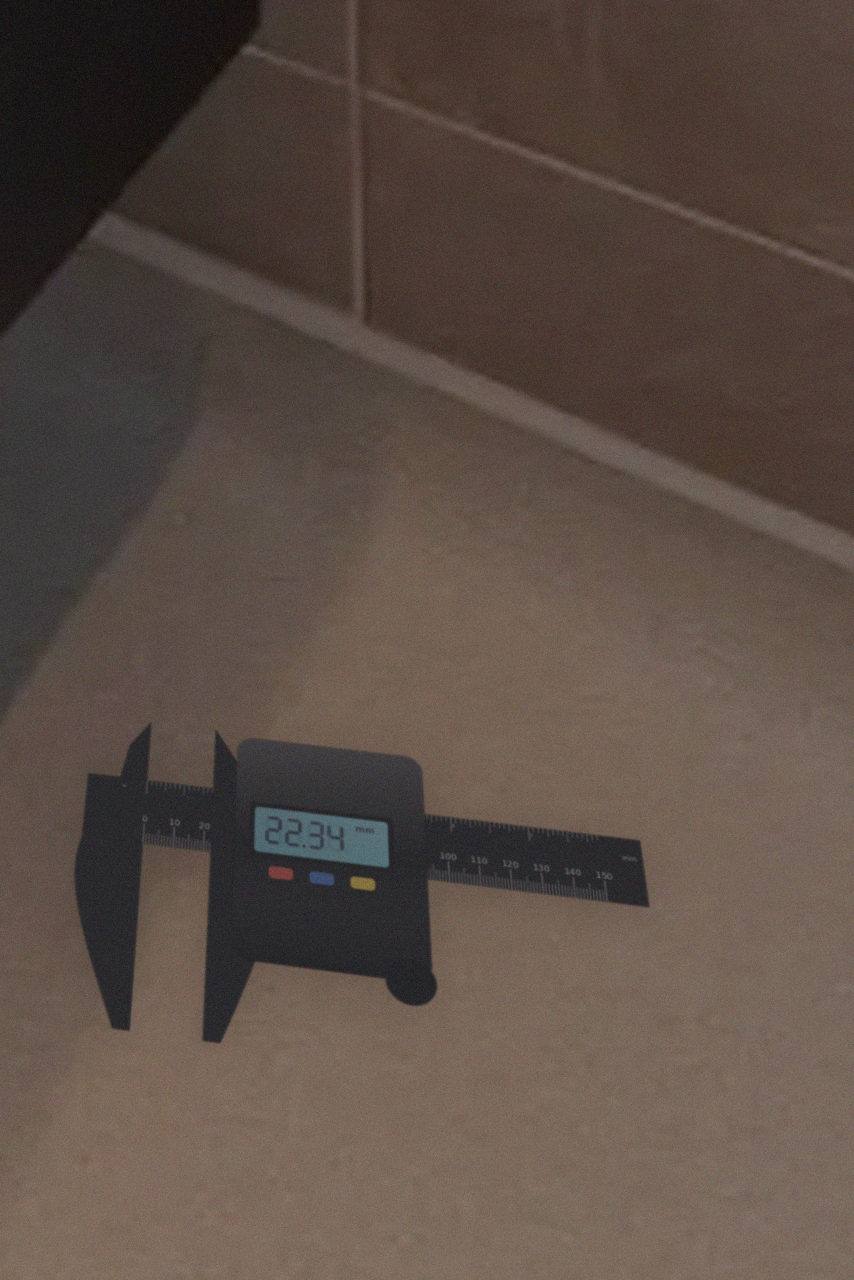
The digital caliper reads 22.34 mm
